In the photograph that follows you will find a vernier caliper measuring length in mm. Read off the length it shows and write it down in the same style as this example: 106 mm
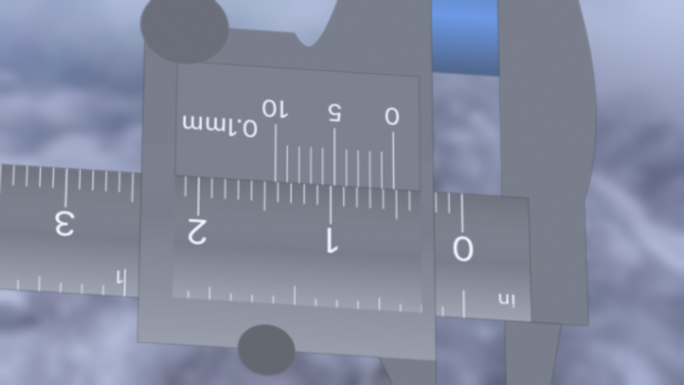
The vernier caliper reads 5.2 mm
